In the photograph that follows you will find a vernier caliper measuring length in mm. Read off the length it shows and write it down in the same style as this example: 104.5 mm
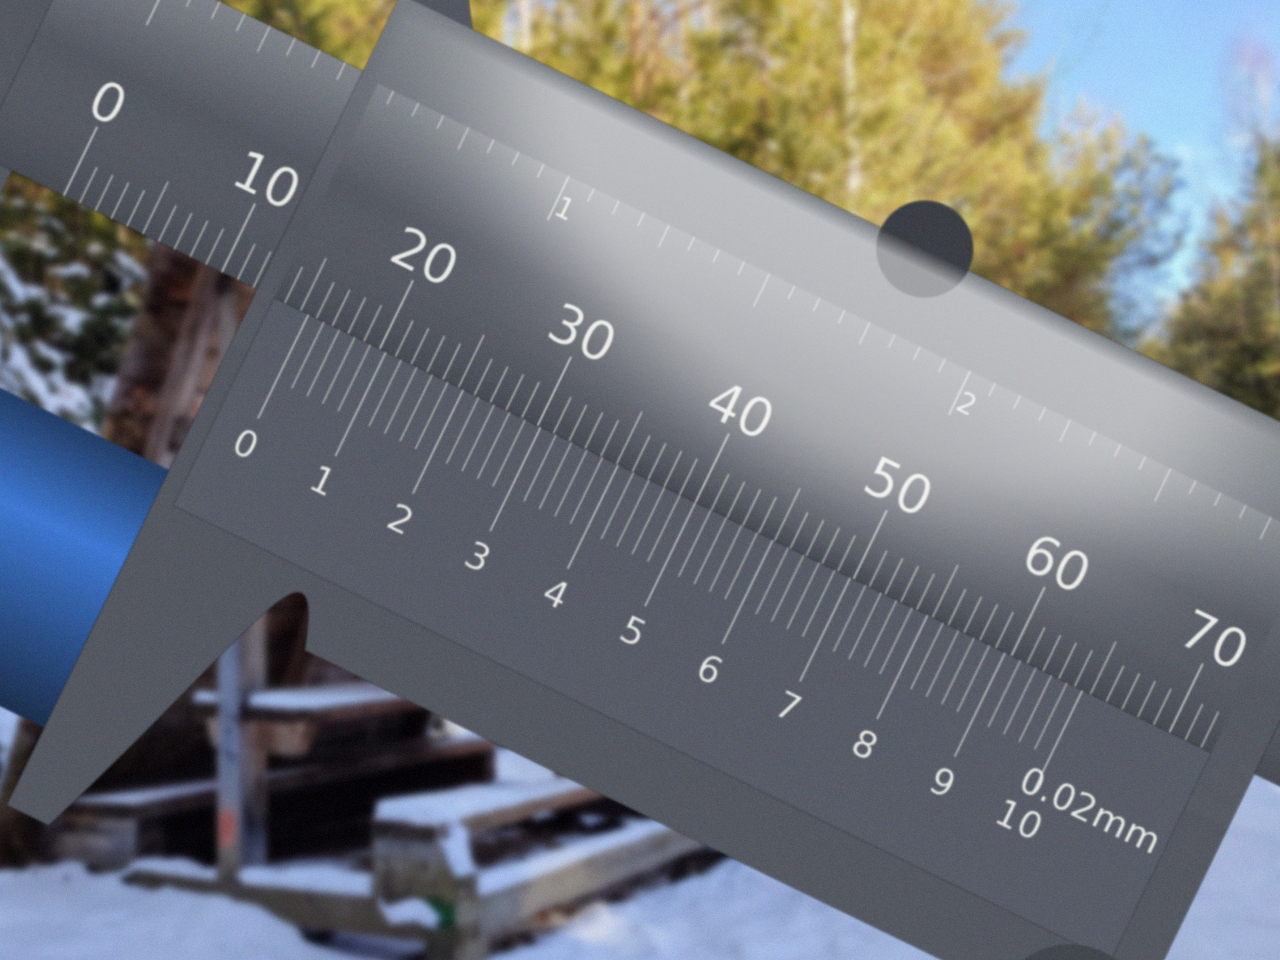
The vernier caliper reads 15.5 mm
